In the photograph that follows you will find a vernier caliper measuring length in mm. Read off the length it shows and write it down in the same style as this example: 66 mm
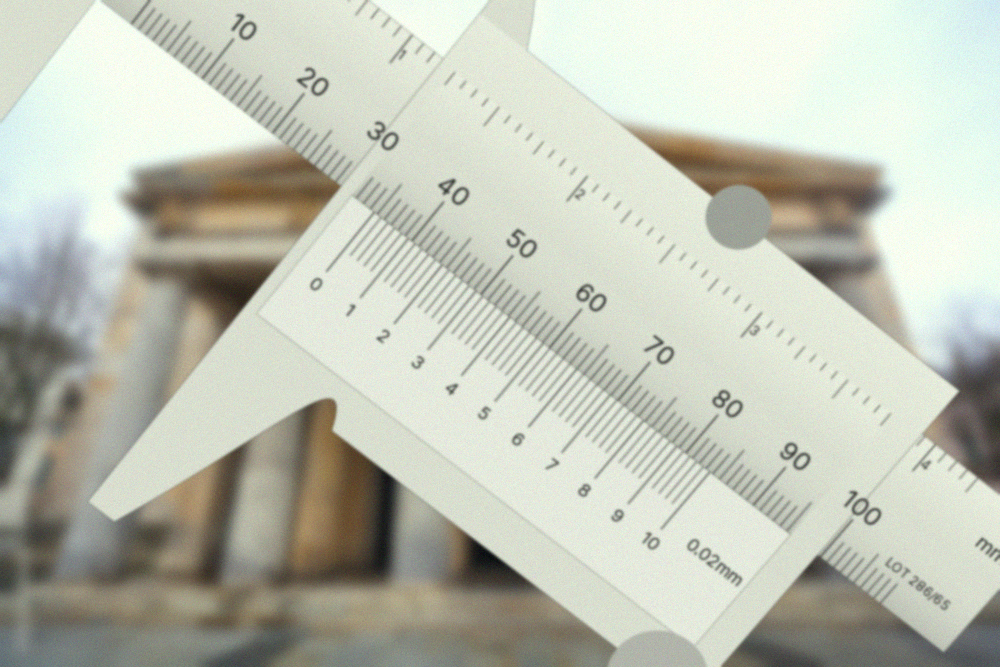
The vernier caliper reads 34.6 mm
